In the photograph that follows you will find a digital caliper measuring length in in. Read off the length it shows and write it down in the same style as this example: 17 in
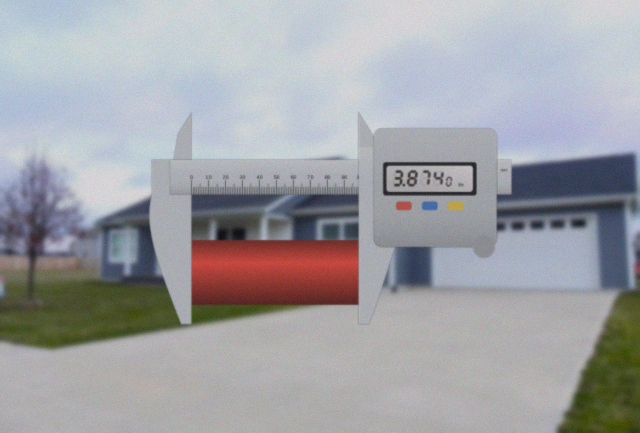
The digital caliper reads 3.8740 in
